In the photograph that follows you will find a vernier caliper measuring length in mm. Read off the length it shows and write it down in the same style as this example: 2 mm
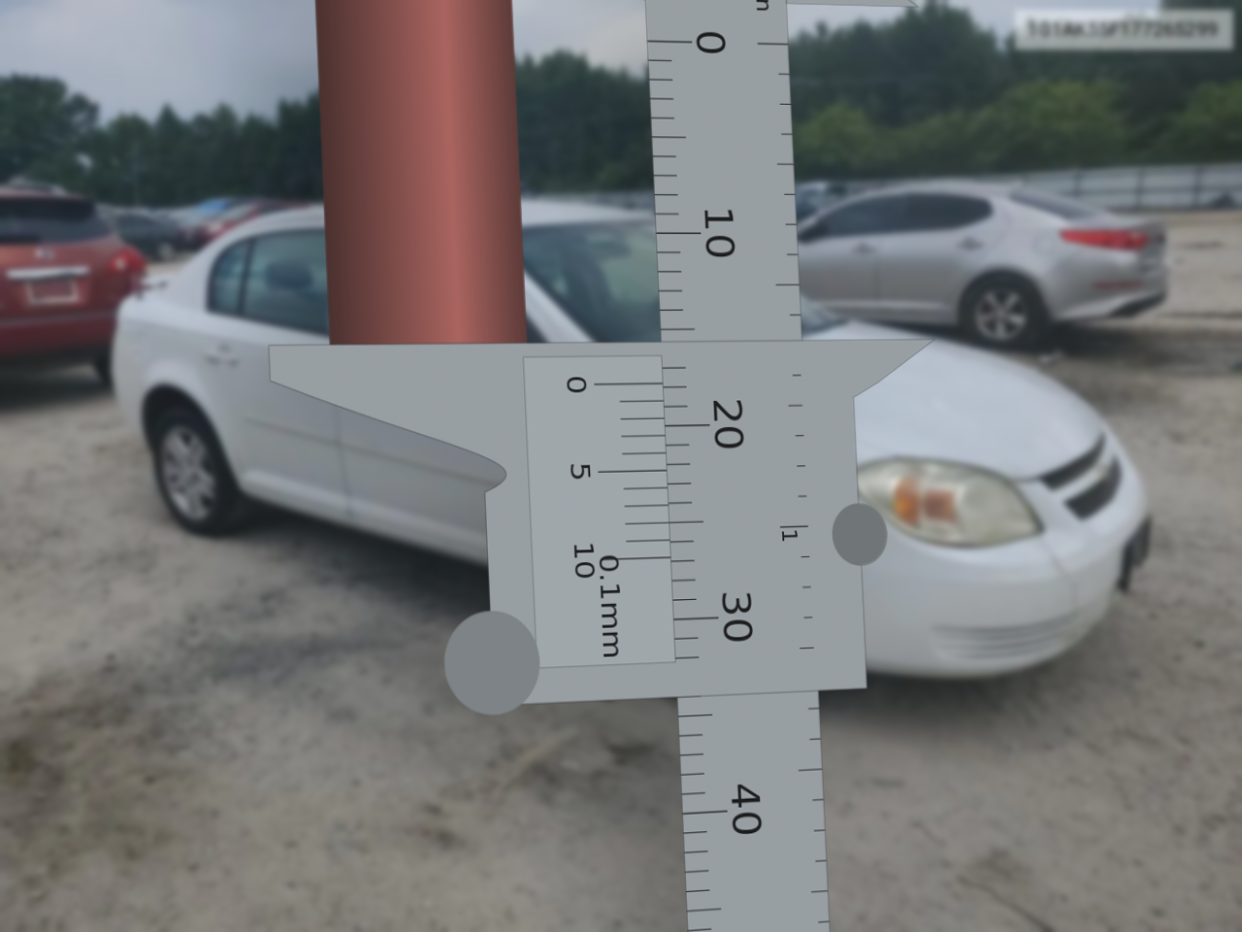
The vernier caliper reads 17.8 mm
